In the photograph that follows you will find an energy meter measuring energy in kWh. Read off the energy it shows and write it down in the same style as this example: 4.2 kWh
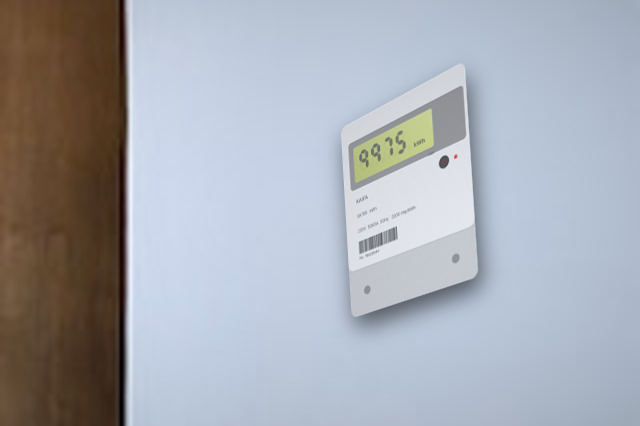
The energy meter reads 9975 kWh
